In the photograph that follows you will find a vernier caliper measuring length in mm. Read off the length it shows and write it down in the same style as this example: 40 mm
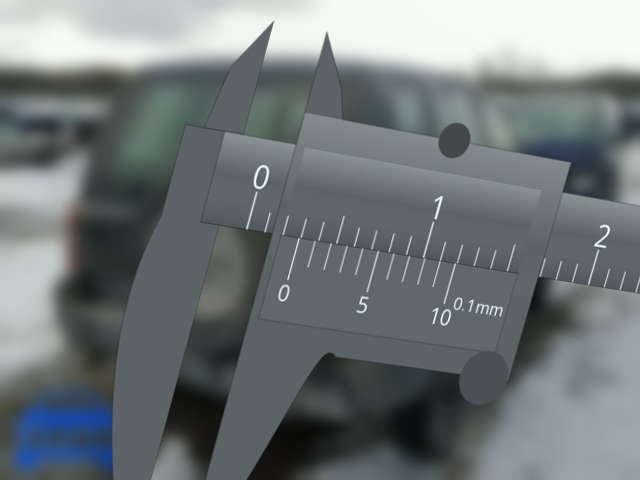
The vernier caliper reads 2.9 mm
